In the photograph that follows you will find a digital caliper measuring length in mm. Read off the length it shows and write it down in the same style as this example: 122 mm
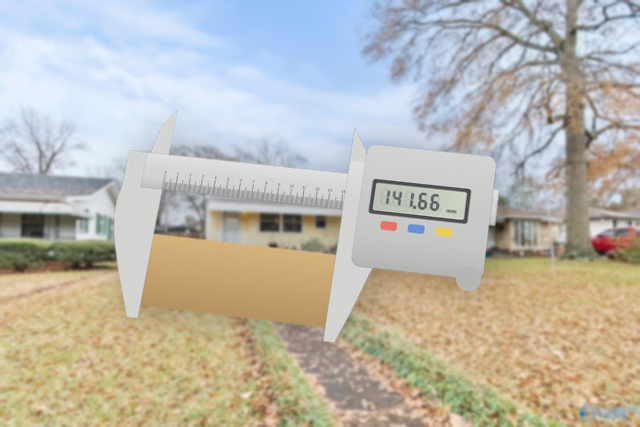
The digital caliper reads 141.66 mm
